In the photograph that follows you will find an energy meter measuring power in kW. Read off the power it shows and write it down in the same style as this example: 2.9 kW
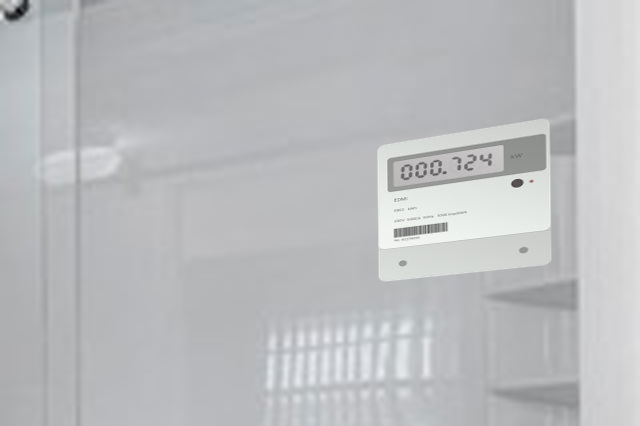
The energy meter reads 0.724 kW
